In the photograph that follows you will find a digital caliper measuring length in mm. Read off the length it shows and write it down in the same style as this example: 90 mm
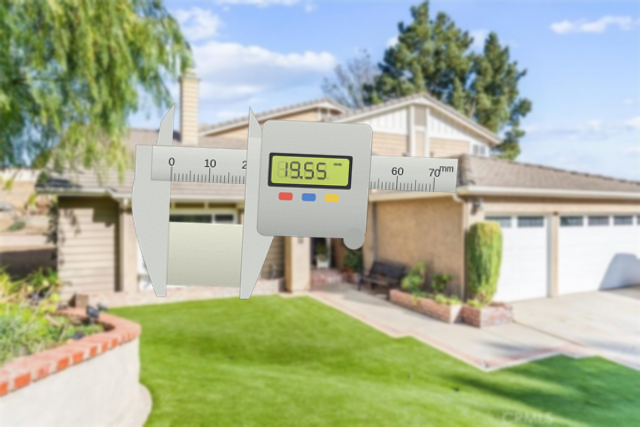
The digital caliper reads 19.55 mm
